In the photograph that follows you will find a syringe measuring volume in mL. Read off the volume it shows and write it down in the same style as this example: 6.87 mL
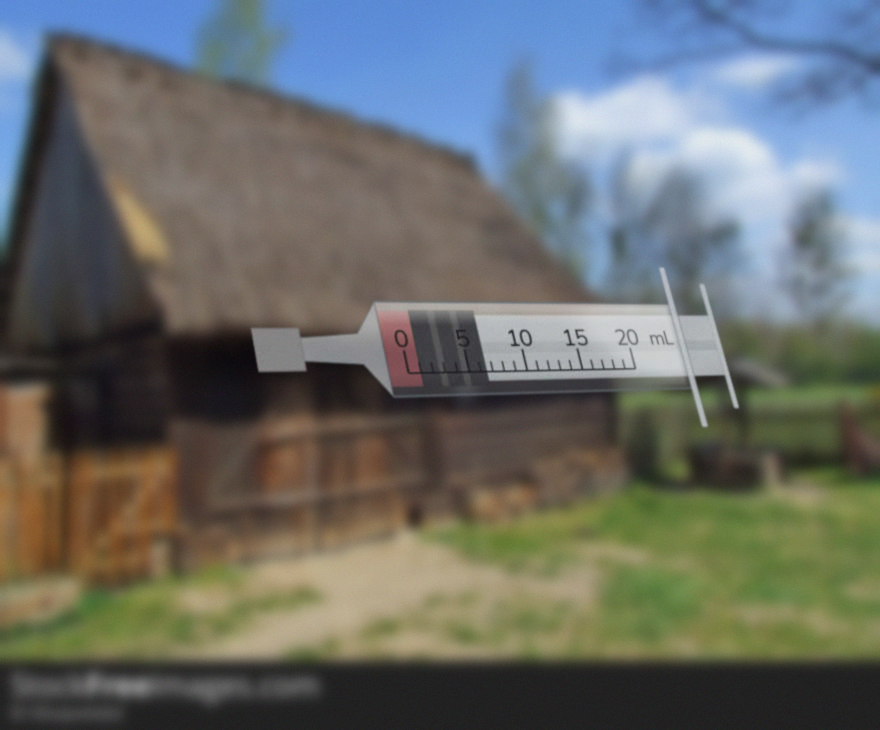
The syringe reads 1 mL
